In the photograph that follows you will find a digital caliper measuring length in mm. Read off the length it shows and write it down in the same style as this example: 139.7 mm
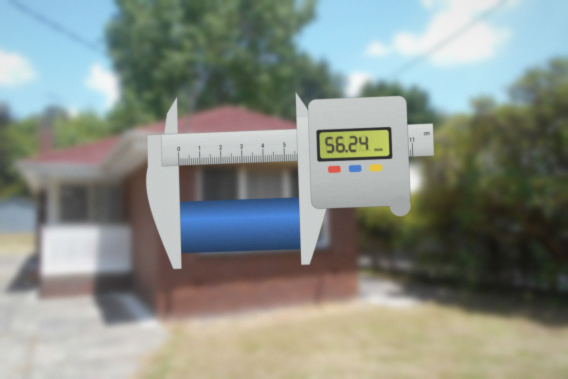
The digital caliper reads 56.24 mm
